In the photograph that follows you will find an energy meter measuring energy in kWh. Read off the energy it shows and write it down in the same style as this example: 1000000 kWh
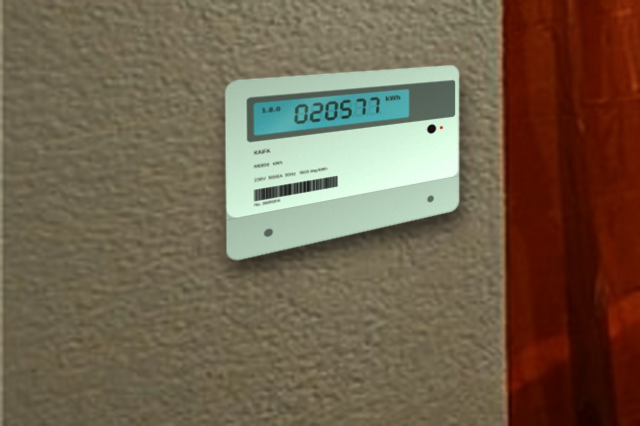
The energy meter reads 20577 kWh
